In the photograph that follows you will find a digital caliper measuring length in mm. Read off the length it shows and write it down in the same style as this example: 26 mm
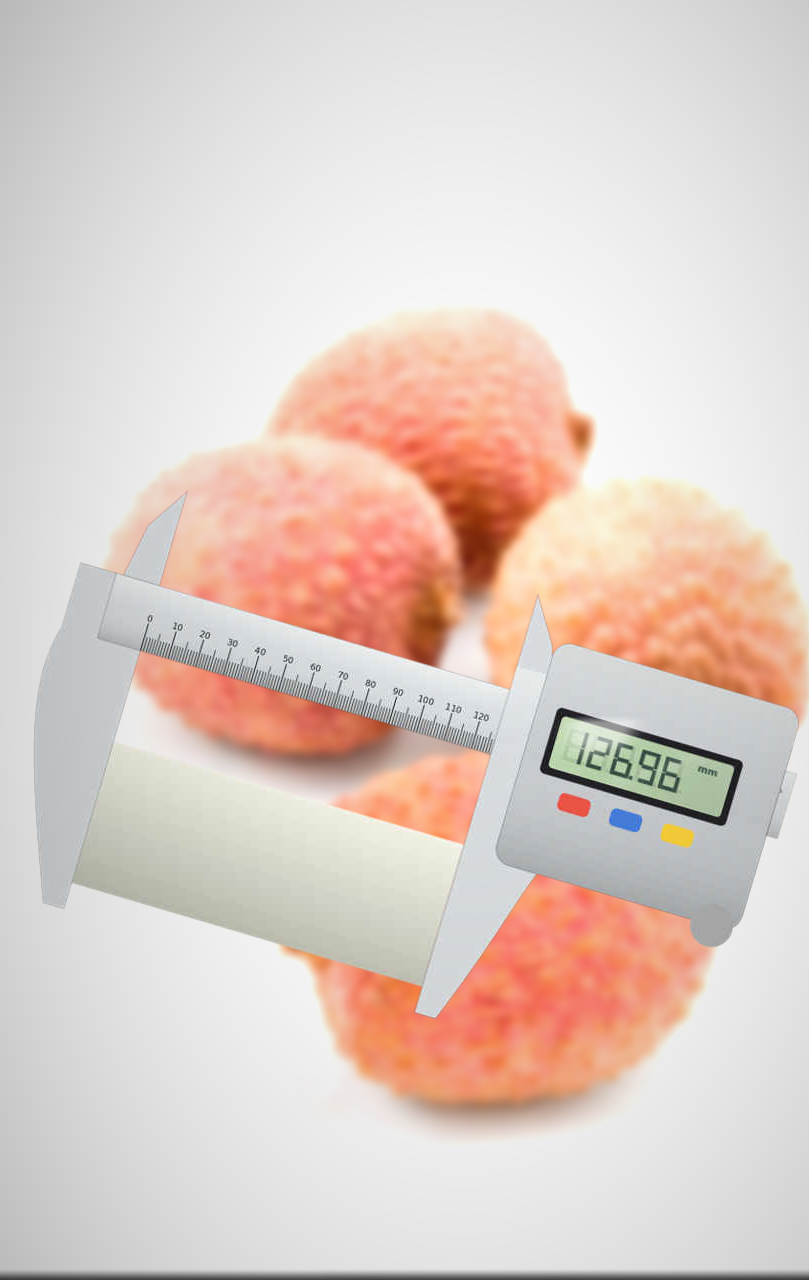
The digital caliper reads 126.96 mm
